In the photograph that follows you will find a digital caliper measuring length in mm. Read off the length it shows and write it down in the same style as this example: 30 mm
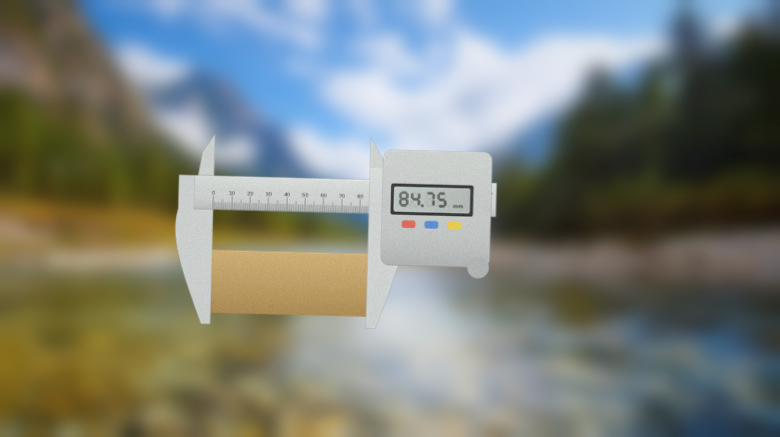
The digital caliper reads 84.75 mm
